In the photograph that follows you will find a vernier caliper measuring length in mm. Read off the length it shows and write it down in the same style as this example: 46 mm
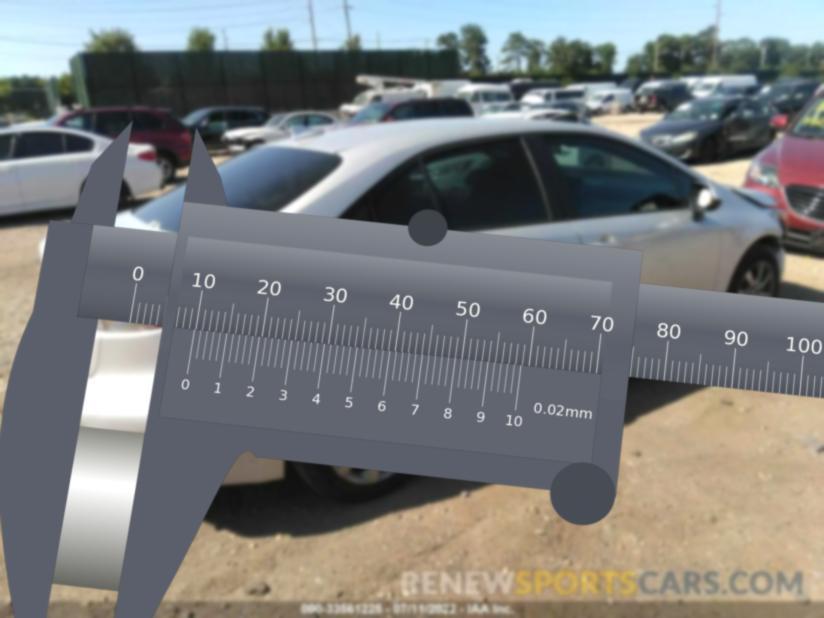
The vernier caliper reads 9.8 mm
